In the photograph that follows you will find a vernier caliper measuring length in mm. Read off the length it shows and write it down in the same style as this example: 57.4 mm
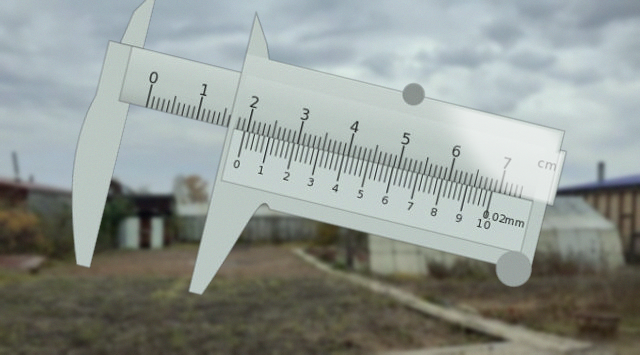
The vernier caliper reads 19.5 mm
